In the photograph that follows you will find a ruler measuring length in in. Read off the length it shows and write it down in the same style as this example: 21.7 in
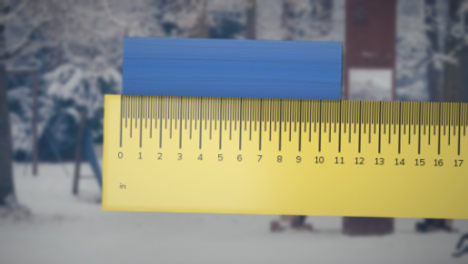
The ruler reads 11 in
